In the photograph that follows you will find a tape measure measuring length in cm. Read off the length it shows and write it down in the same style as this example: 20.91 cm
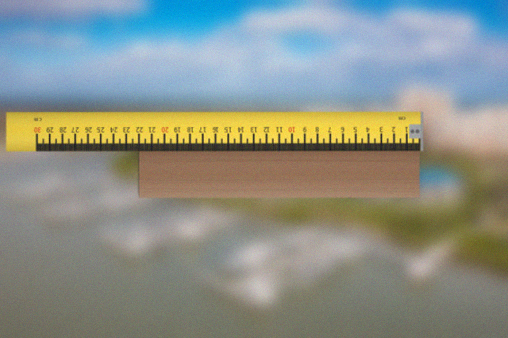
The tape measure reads 22 cm
